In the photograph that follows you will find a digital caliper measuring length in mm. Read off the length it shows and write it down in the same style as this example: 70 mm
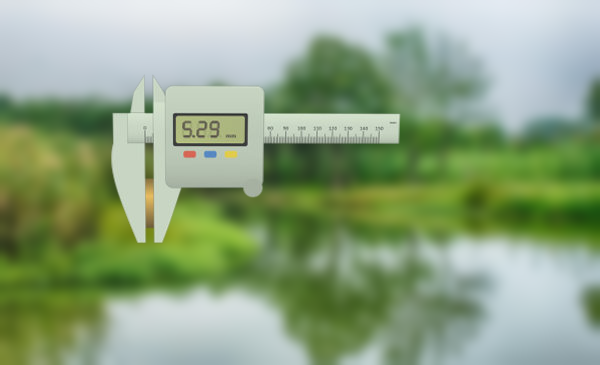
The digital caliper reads 5.29 mm
